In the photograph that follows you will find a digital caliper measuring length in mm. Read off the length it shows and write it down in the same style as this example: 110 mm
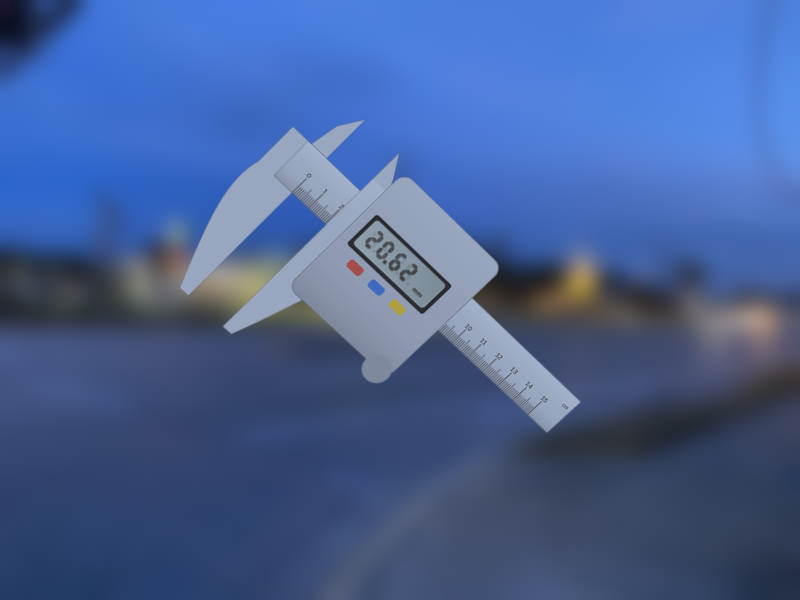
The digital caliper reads 20.62 mm
